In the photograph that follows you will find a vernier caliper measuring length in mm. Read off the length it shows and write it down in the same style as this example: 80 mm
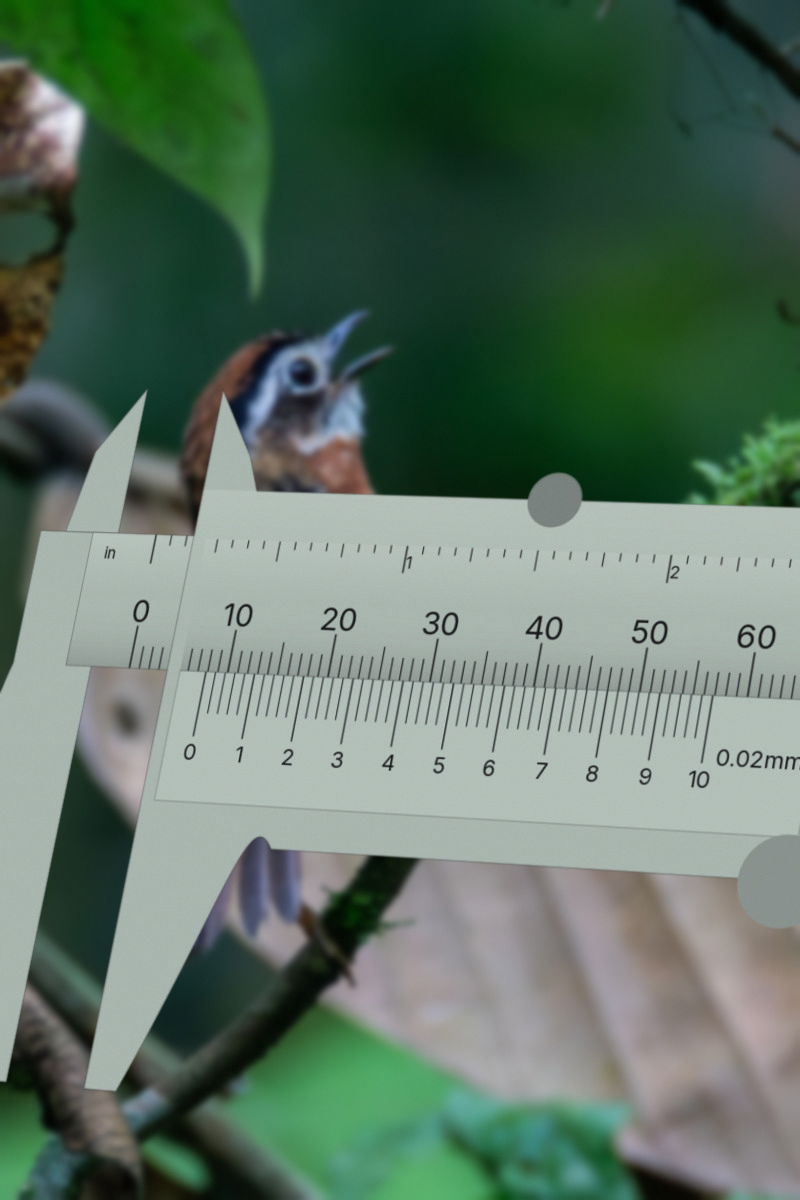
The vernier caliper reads 7.8 mm
